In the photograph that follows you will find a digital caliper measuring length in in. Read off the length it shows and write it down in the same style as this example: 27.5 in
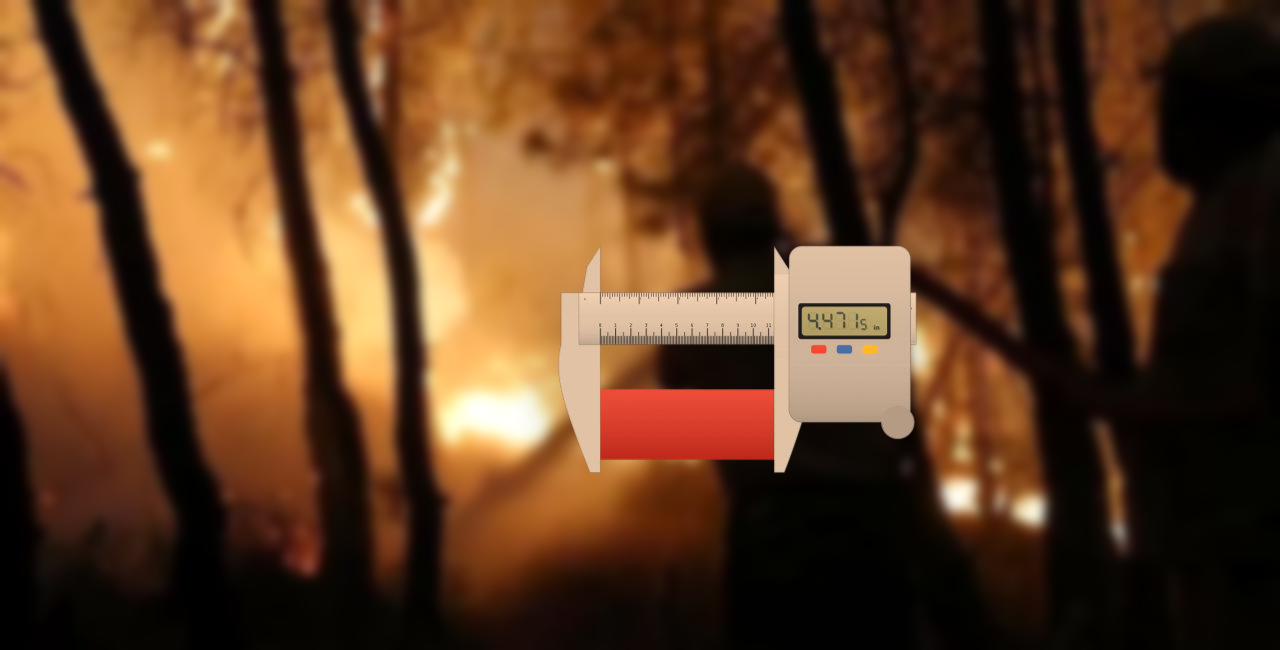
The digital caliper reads 4.4715 in
